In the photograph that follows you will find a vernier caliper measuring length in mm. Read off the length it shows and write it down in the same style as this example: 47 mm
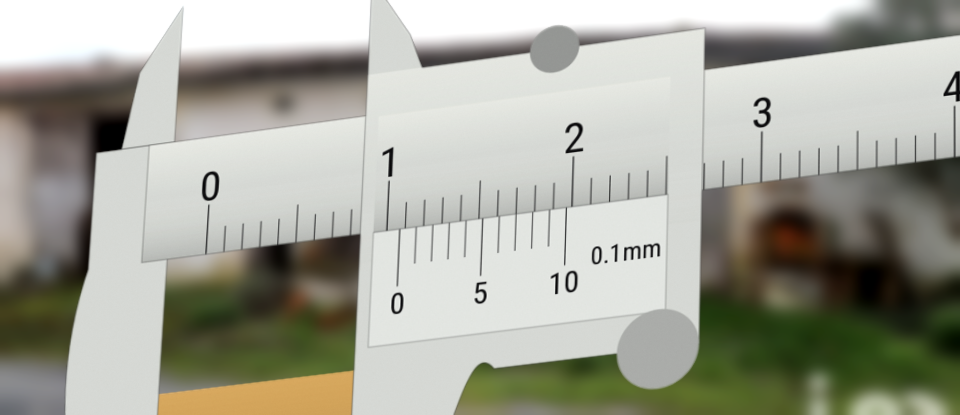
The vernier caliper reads 10.7 mm
